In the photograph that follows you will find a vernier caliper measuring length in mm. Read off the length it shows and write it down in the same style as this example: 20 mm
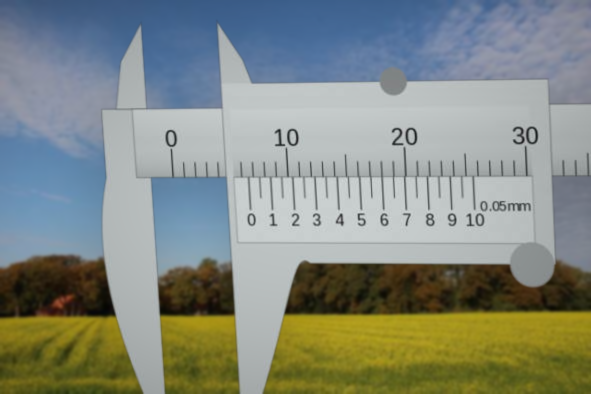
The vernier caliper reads 6.6 mm
